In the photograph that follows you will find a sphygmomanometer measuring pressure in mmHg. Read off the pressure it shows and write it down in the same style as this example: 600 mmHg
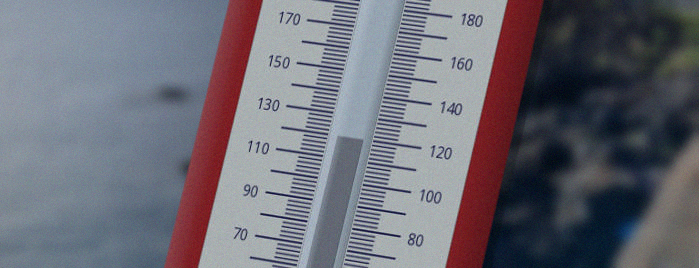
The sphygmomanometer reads 120 mmHg
